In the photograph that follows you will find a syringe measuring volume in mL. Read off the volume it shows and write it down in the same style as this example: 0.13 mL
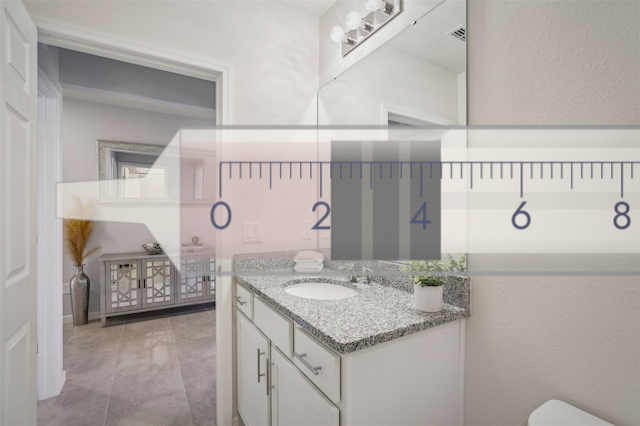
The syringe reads 2.2 mL
